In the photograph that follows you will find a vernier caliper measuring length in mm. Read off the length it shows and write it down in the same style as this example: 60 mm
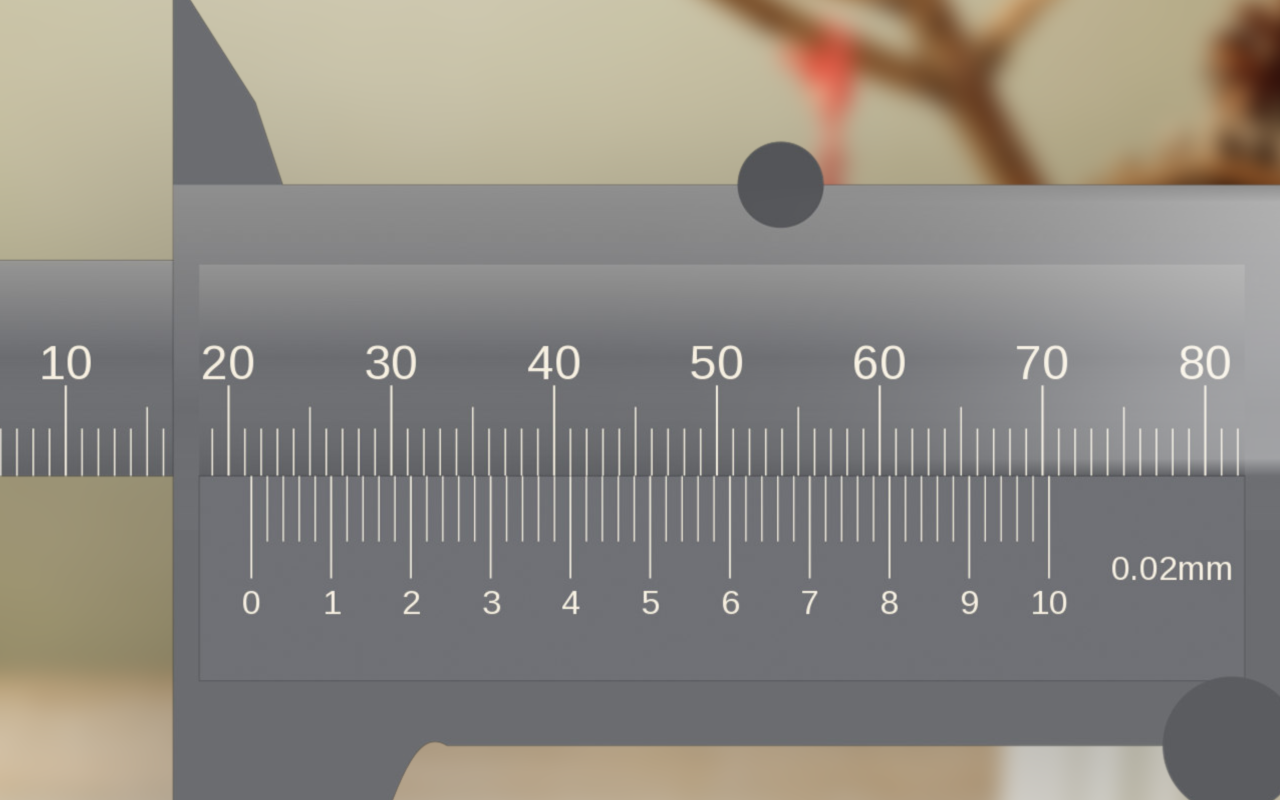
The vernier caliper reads 21.4 mm
